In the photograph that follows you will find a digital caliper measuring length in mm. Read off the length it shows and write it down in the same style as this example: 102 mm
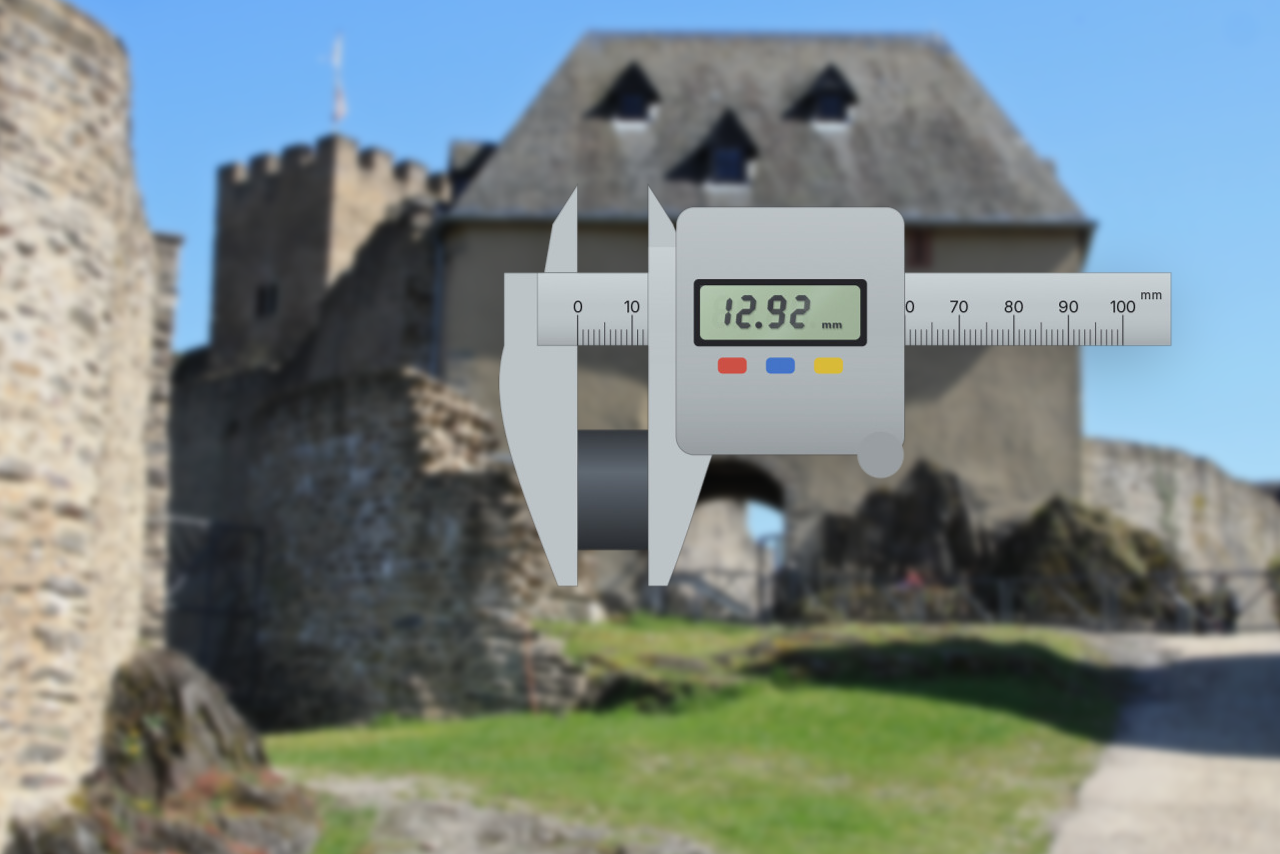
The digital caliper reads 12.92 mm
